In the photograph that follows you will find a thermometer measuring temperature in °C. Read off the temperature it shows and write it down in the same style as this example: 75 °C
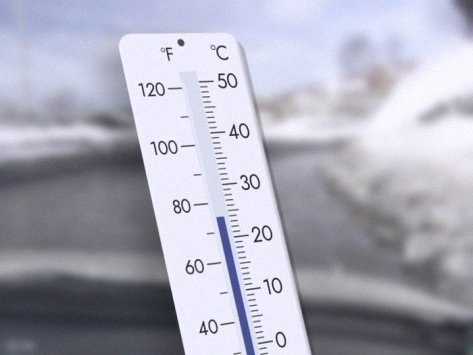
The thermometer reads 24 °C
